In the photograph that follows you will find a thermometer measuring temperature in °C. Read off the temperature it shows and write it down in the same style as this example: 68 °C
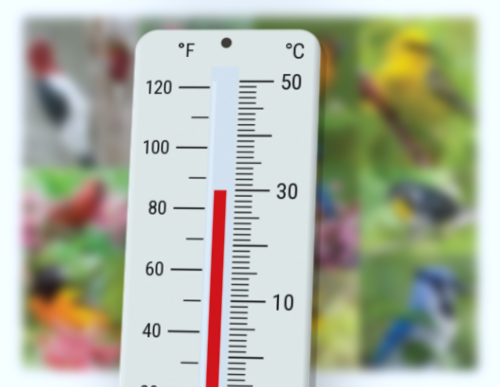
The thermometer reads 30 °C
